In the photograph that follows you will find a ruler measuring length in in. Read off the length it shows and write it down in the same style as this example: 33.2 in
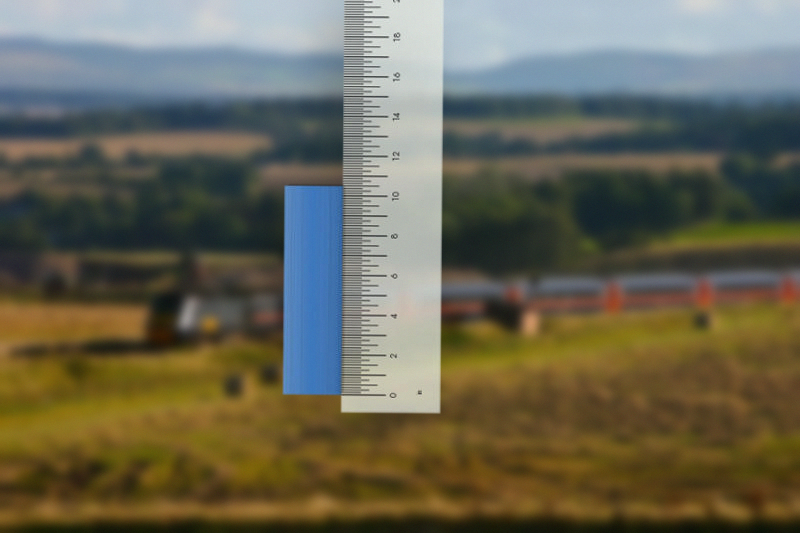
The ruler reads 10.5 in
